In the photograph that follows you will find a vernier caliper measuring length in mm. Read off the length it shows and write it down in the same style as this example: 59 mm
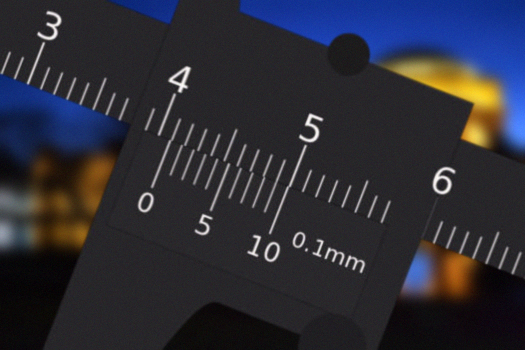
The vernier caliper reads 40.9 mm
